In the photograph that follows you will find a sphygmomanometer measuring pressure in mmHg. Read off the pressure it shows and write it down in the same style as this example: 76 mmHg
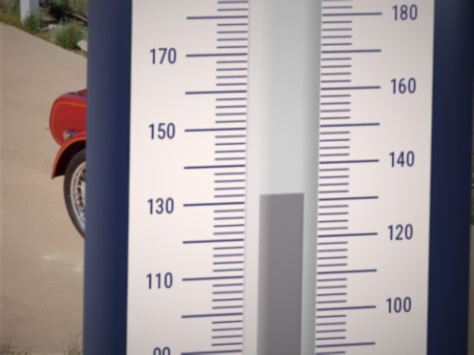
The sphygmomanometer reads 132 mmHg
